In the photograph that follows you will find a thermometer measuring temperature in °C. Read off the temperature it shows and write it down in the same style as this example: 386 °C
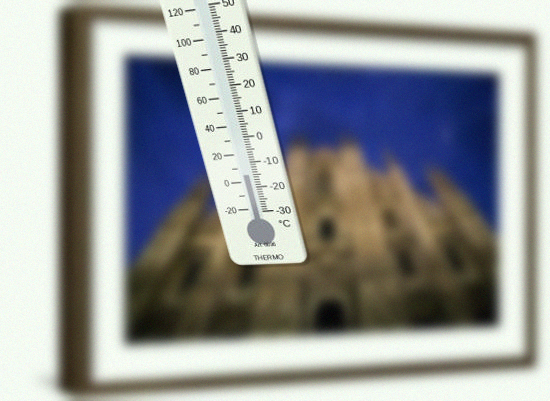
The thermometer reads -15 °C
